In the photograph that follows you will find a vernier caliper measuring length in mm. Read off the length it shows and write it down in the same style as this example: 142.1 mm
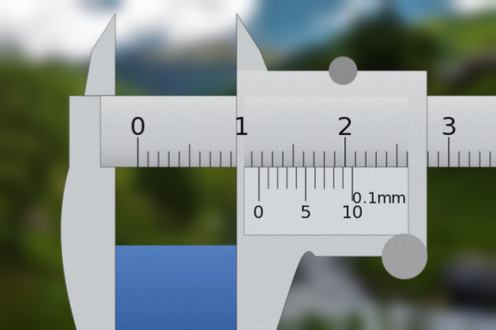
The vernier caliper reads 11.7 mm
